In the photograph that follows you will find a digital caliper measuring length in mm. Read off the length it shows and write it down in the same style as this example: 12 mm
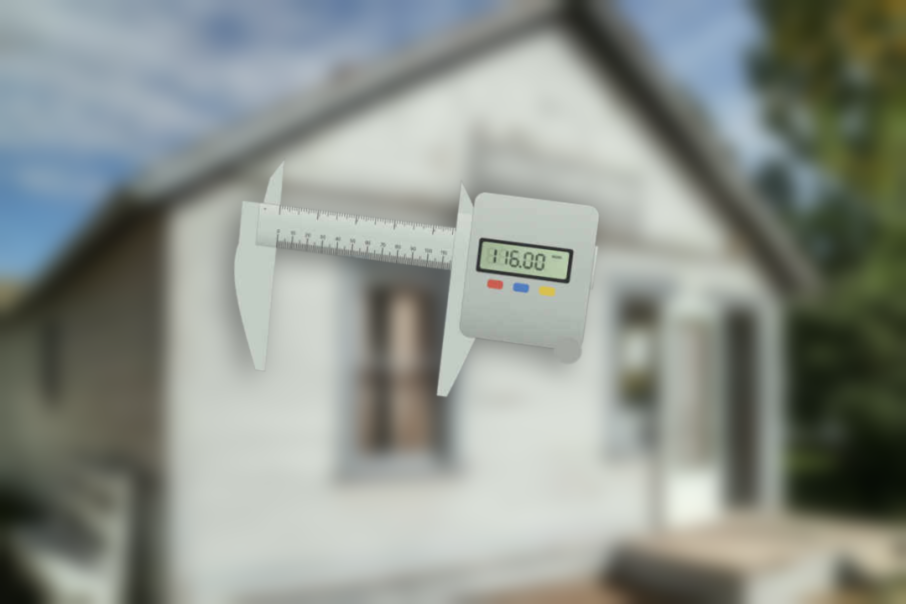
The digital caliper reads 116.00 mm
